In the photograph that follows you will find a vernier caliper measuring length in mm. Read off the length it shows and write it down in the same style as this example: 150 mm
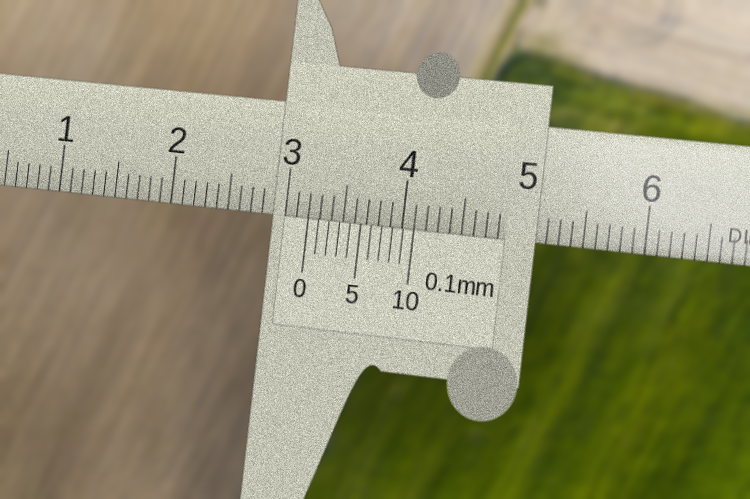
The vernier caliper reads 32.0 mm
